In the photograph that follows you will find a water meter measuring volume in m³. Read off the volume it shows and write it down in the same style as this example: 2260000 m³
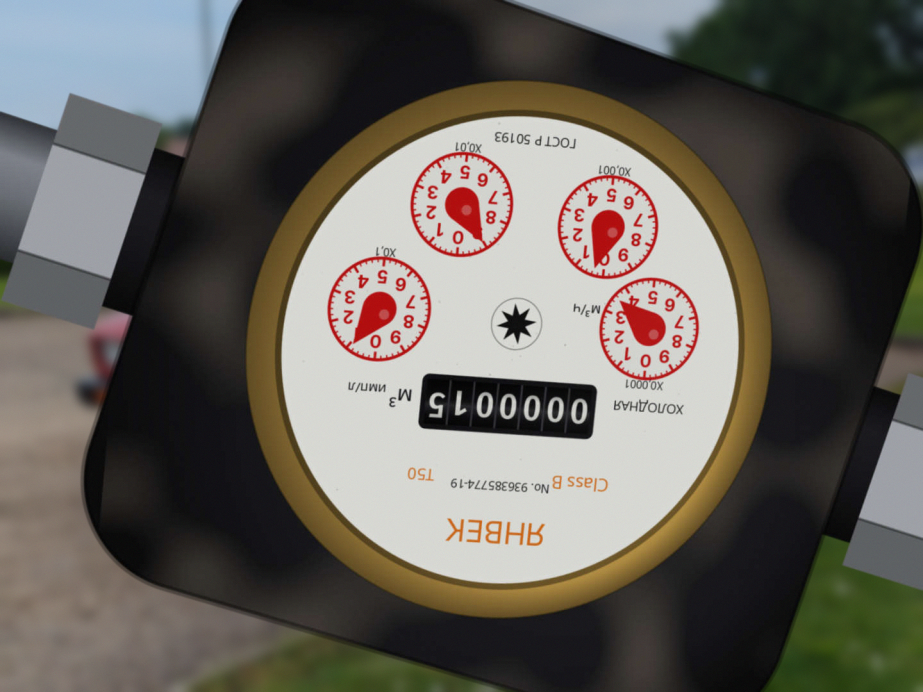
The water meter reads 15.0903 m³
